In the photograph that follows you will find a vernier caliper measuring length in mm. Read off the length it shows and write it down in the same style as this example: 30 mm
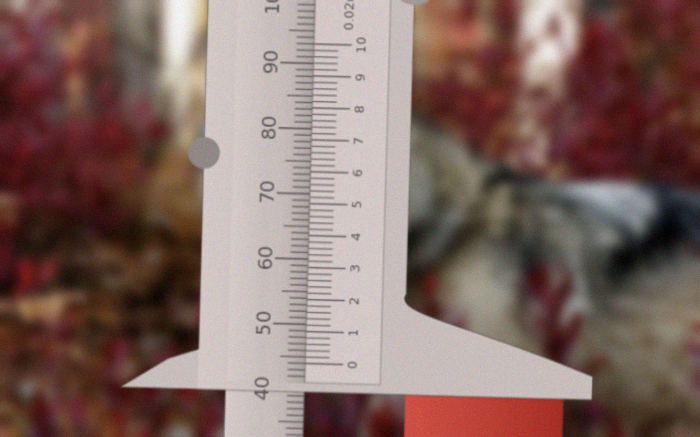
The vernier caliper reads 44.0 mm
